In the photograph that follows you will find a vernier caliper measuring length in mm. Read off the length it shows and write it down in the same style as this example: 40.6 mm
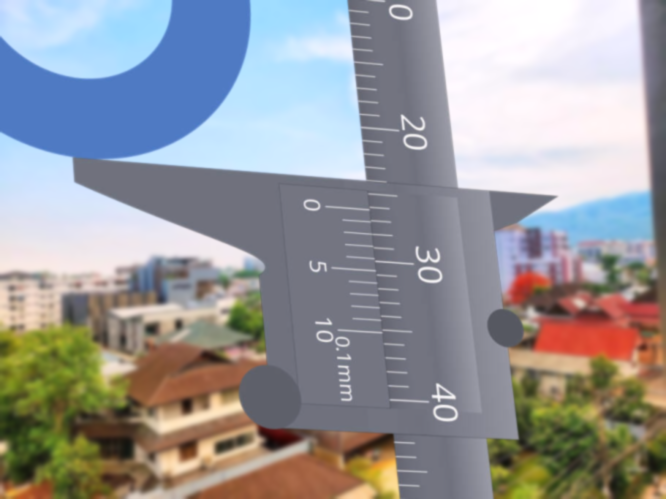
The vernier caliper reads 26.2 mm
